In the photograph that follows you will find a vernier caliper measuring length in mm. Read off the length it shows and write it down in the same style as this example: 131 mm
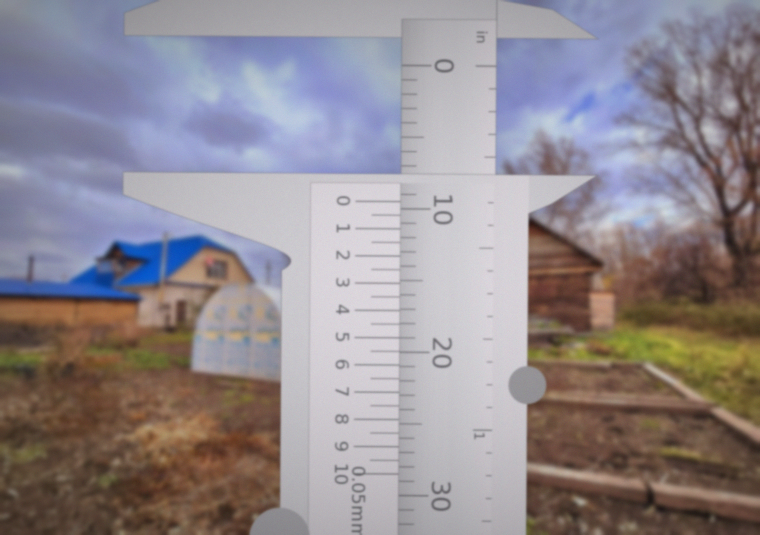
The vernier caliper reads 9.5 mm
